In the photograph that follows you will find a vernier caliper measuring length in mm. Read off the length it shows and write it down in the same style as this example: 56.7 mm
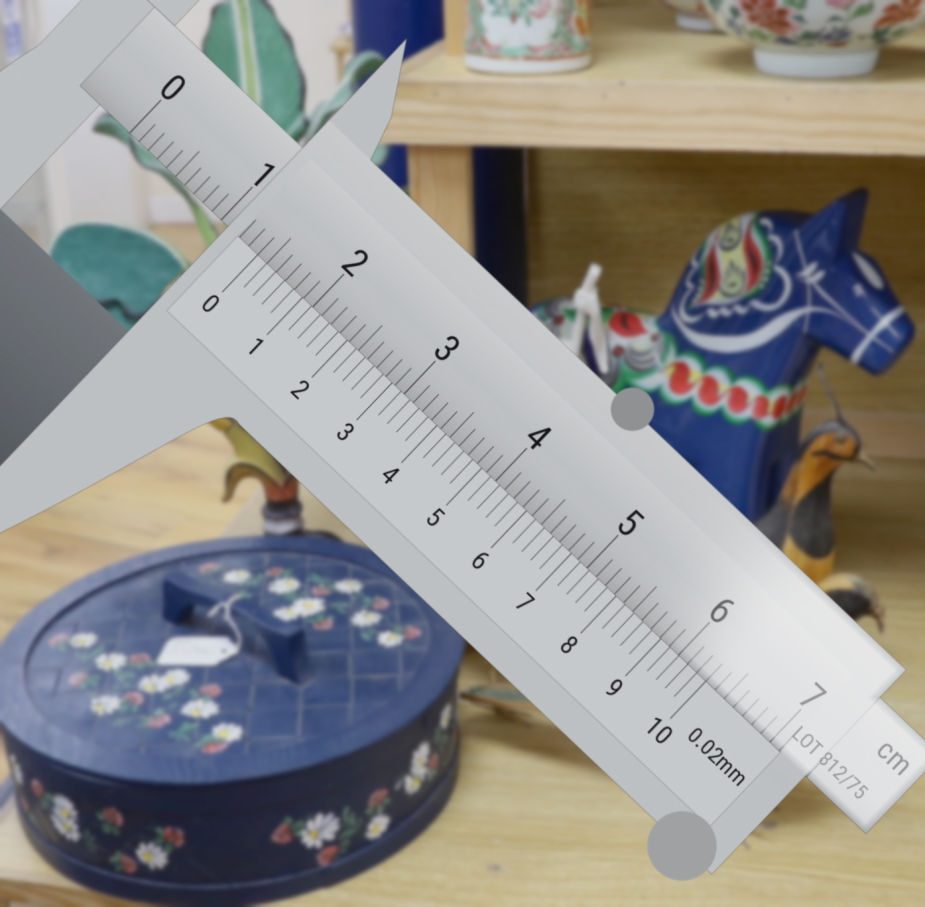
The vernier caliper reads 14.0 mm
